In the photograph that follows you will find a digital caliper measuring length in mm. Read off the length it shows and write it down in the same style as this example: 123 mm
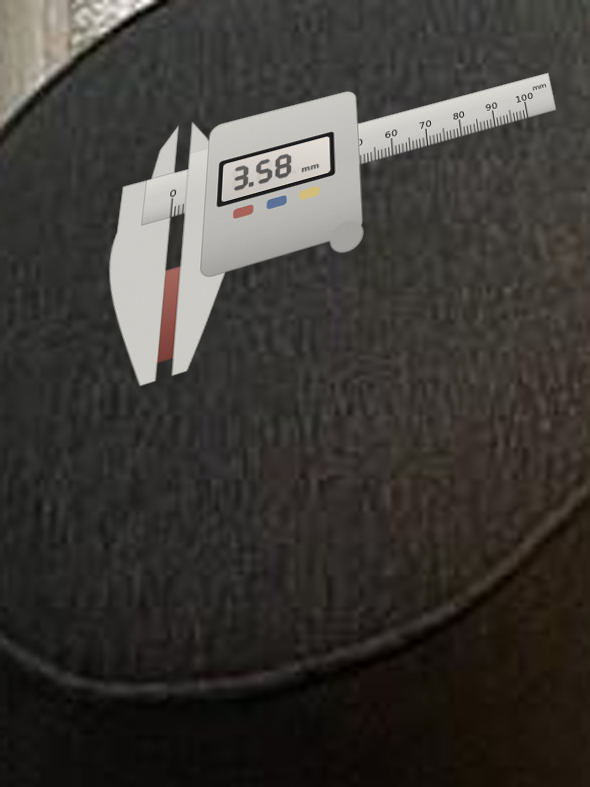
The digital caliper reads 3.58 mm
